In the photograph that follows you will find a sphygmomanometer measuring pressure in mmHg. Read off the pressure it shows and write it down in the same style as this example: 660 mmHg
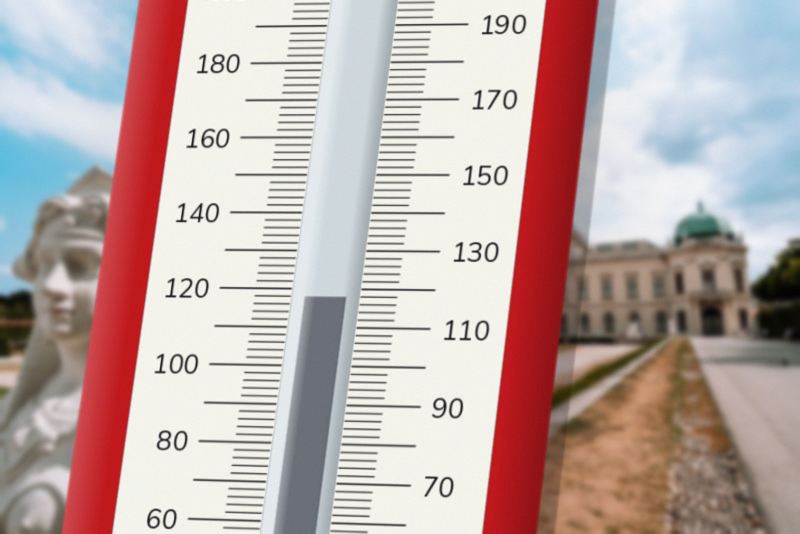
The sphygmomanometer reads 118 mmHg
